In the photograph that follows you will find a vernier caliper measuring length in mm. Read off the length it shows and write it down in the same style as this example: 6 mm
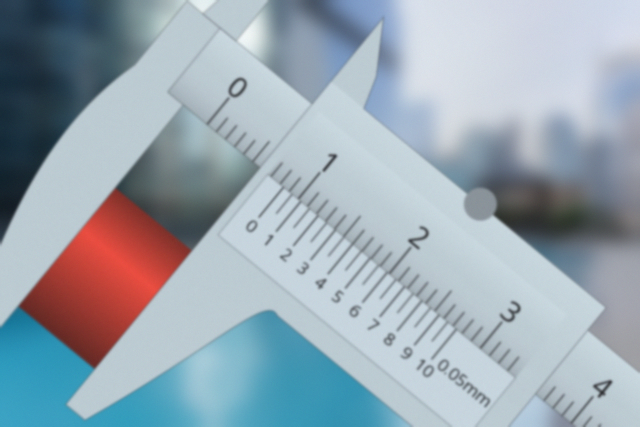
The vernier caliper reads 8.4 mm
